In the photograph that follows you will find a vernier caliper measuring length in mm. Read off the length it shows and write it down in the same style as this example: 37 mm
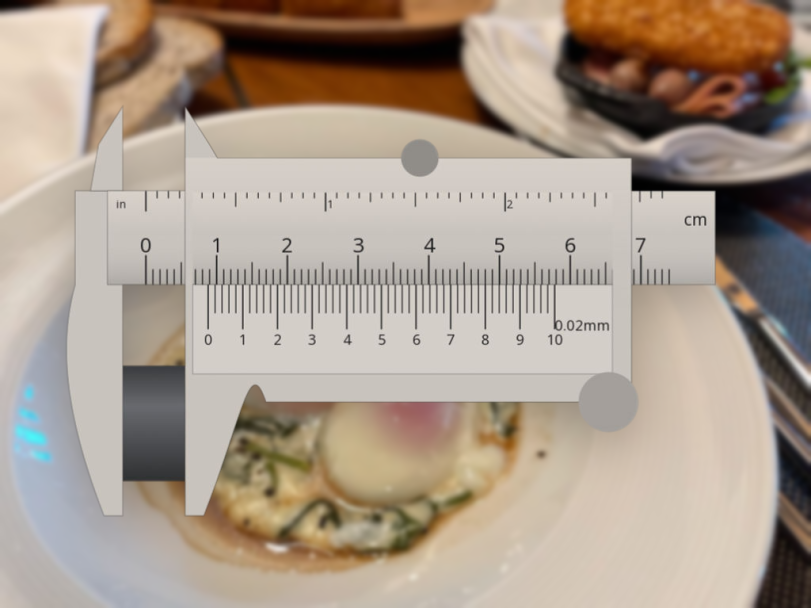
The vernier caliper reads 8.8 mm
